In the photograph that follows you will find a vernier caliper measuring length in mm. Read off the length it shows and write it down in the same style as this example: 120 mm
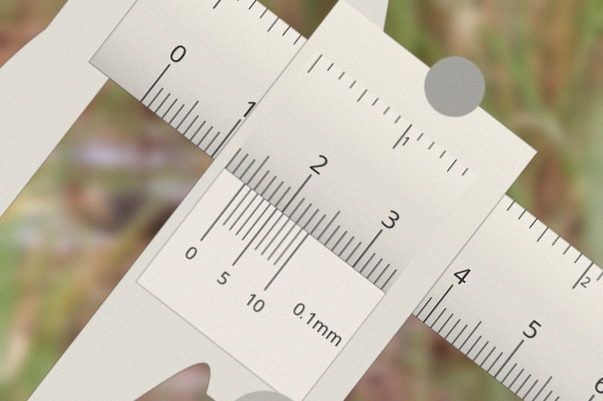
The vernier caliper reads 14.8 mm
